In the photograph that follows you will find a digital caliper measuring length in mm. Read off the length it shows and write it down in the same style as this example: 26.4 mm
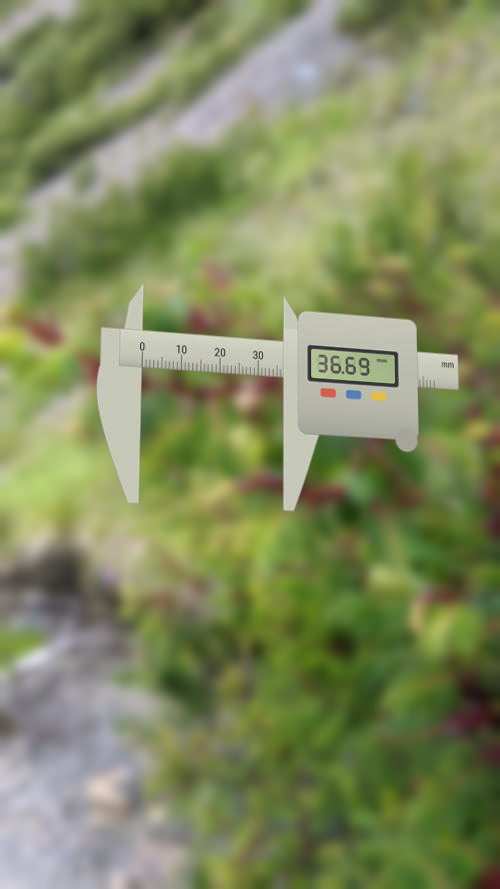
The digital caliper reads 36.69 mm
